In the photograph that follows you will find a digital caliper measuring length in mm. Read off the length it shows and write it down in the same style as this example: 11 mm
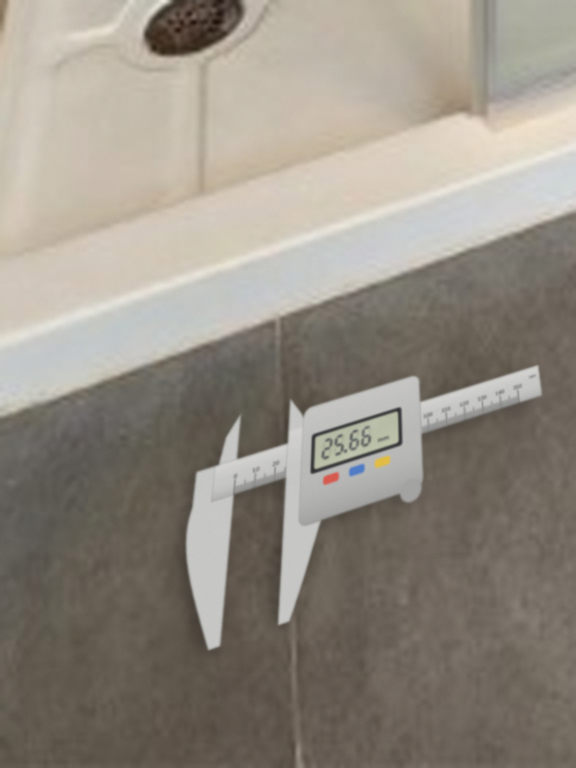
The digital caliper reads 25.66 mm
